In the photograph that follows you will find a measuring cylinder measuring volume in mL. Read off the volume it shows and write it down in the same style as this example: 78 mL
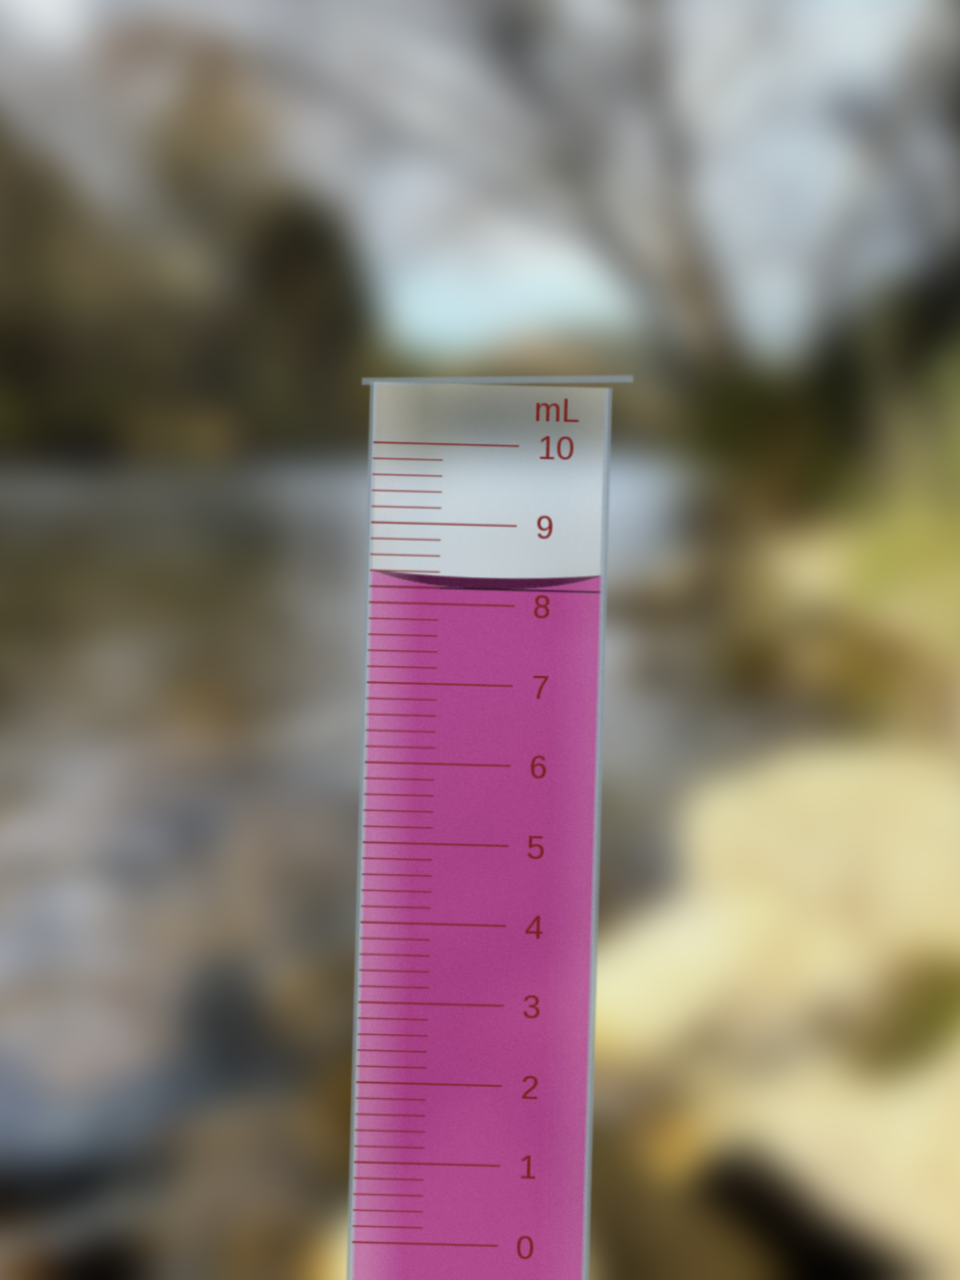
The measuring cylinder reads 8.2 mL
